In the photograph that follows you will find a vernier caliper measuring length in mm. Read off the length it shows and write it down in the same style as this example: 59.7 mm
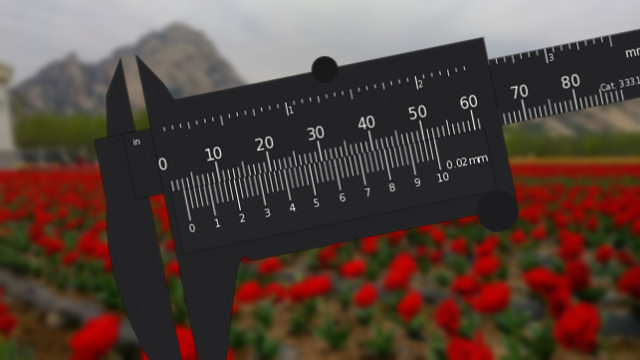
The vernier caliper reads 3.0 mm
